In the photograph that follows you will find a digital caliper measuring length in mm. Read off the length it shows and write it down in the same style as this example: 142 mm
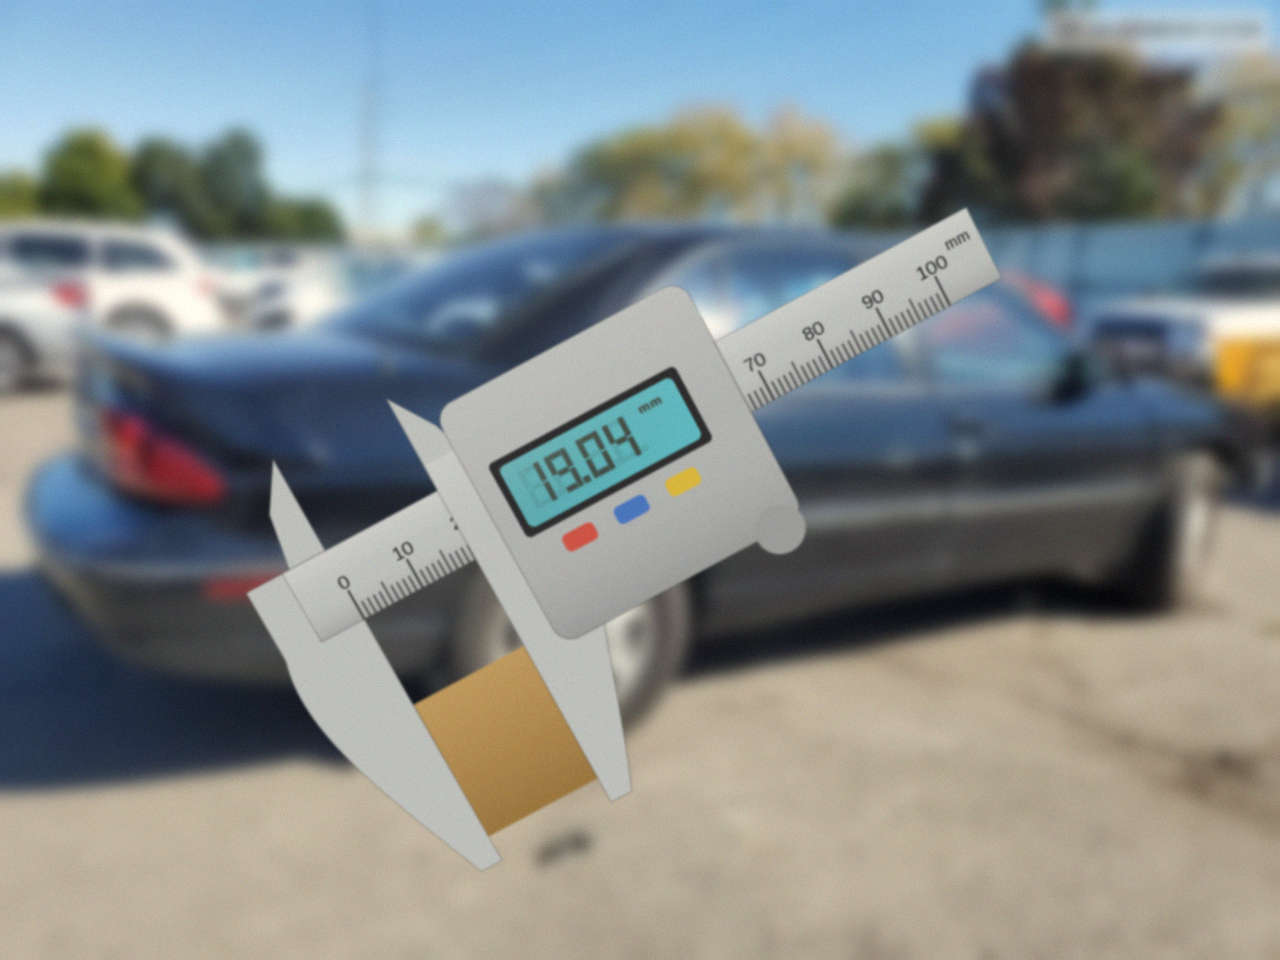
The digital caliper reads 19.04 mm
